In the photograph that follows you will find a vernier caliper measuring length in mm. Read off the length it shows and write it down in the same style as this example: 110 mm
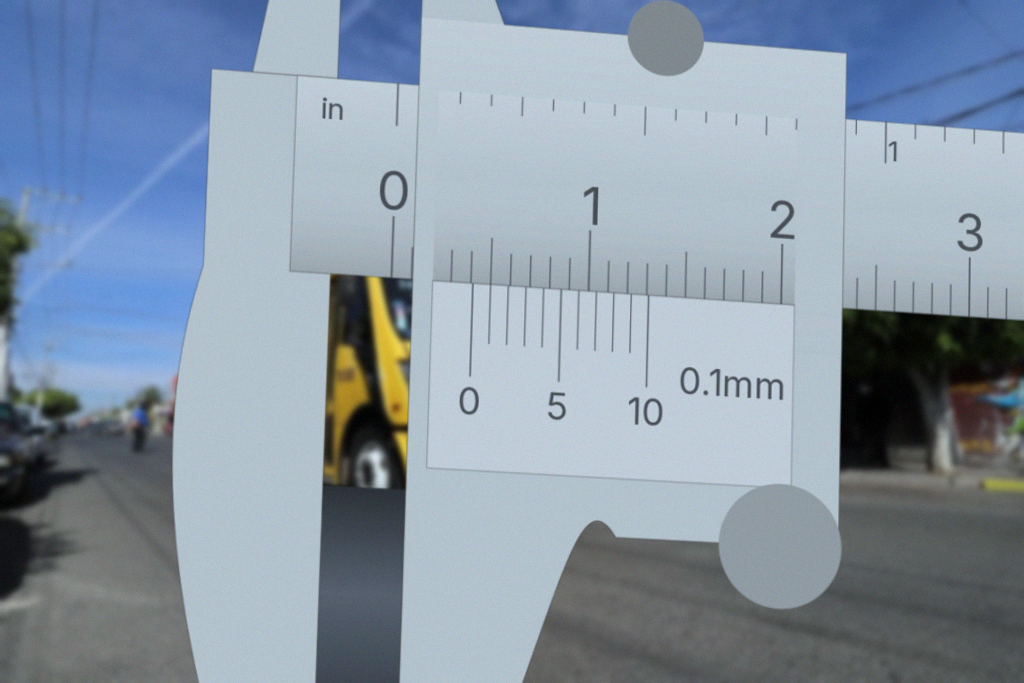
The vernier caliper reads 4.1 mm
